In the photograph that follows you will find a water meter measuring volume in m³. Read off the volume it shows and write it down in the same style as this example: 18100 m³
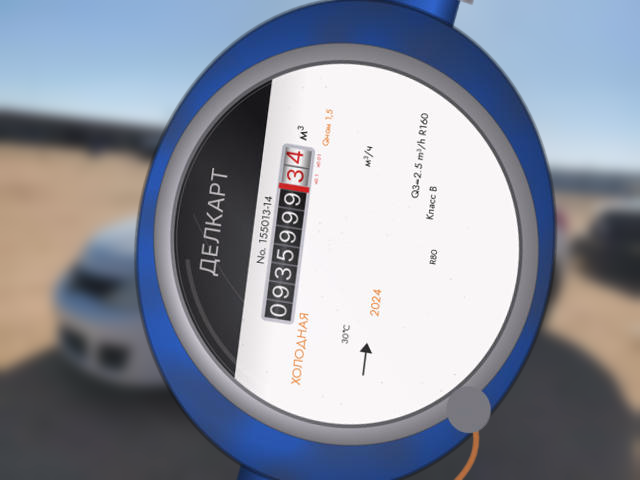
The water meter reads 935999.34 m³
